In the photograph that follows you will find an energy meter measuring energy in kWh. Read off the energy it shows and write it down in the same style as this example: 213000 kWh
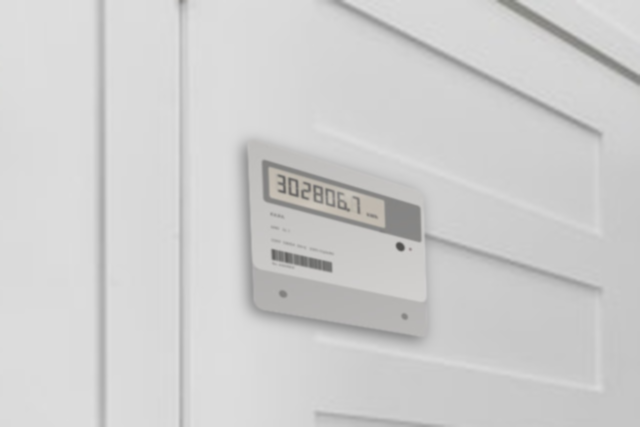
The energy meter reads 302806.7 kWh
